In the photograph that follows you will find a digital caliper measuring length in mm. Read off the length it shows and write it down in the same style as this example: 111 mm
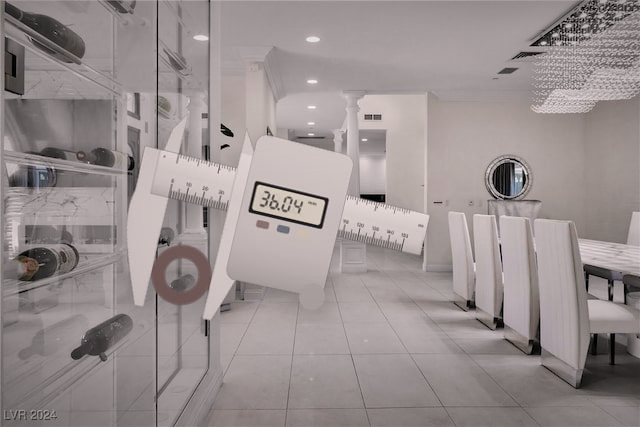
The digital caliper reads 36.04 mm
